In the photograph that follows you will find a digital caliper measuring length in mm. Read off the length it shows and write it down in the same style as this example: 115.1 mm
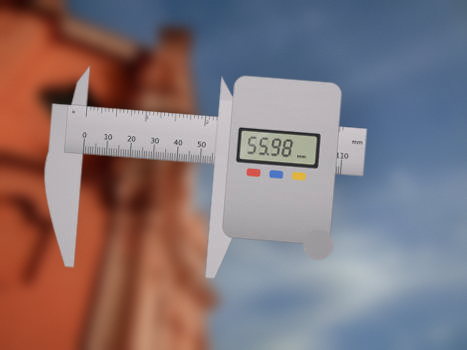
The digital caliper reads 55.98 mm
